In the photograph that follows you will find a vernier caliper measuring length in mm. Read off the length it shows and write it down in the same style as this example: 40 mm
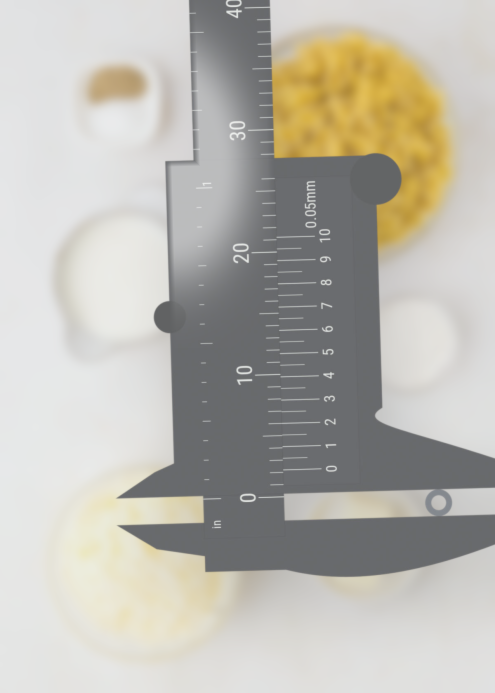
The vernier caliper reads 2.2 mm
